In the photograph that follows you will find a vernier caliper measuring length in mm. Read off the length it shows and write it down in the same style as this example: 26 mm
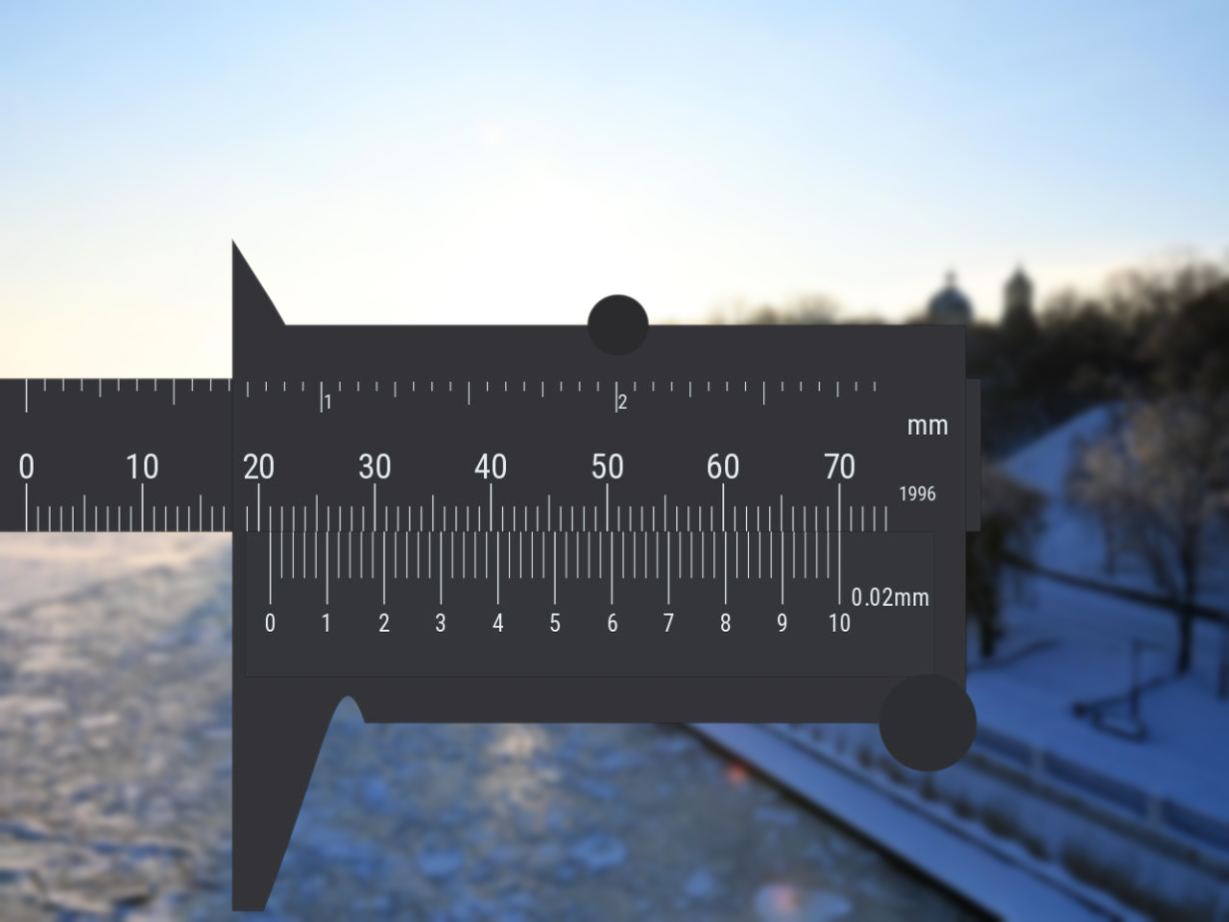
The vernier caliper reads 21.0 mm
